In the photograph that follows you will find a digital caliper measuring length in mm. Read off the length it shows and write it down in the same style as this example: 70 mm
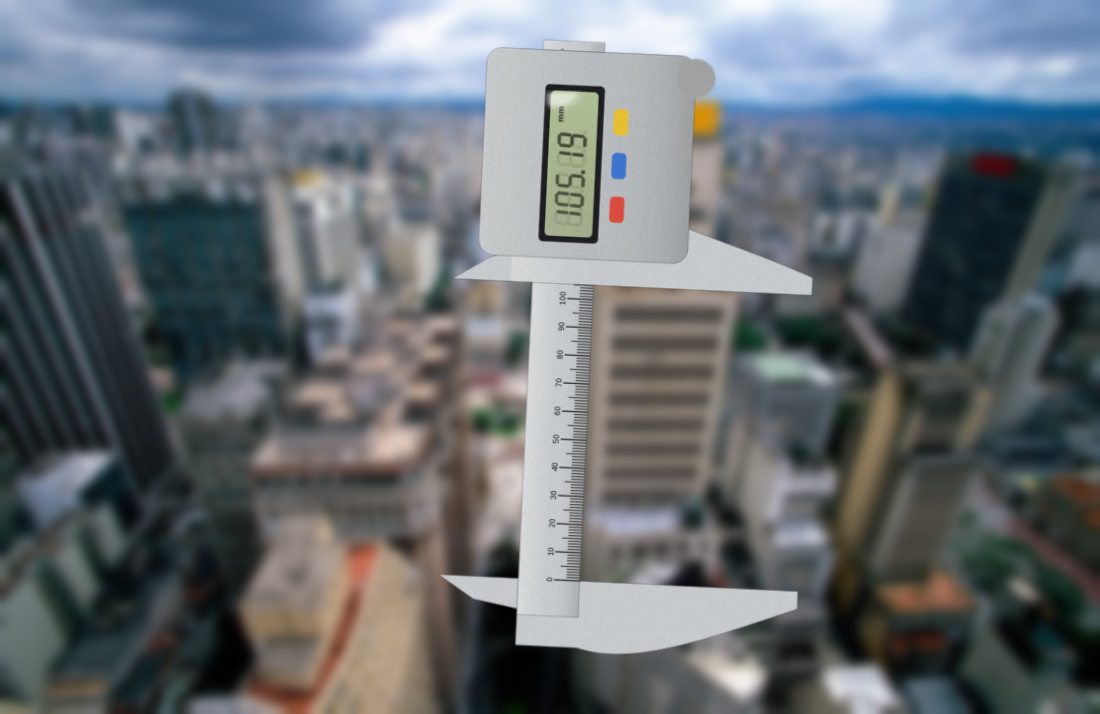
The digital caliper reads 105.19 mm
